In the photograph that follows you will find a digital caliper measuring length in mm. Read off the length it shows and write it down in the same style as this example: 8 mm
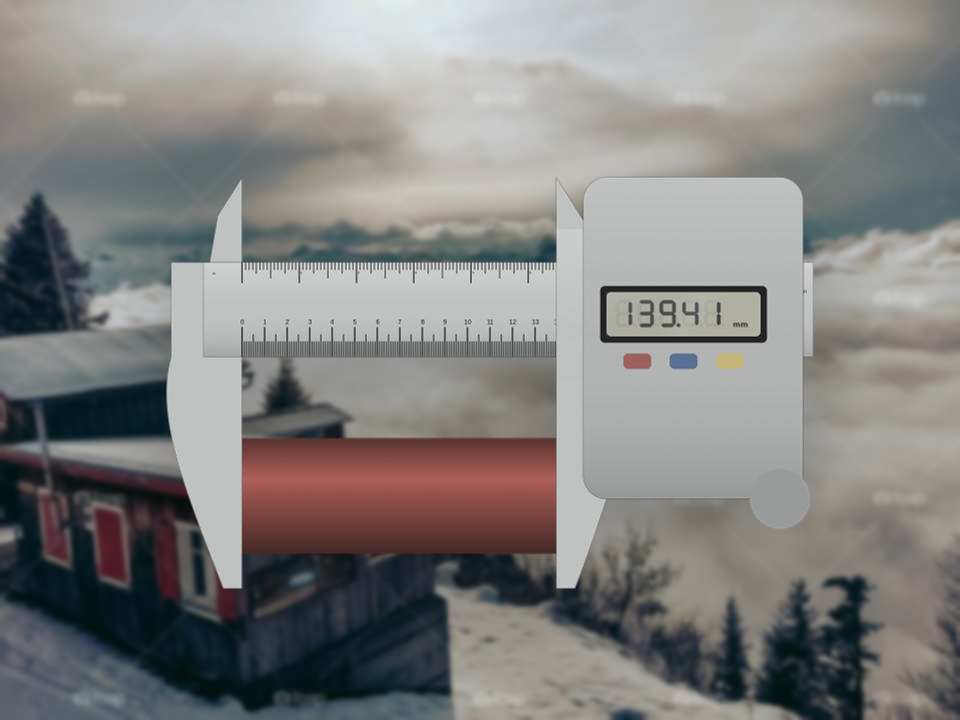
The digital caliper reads 139.41 mm
